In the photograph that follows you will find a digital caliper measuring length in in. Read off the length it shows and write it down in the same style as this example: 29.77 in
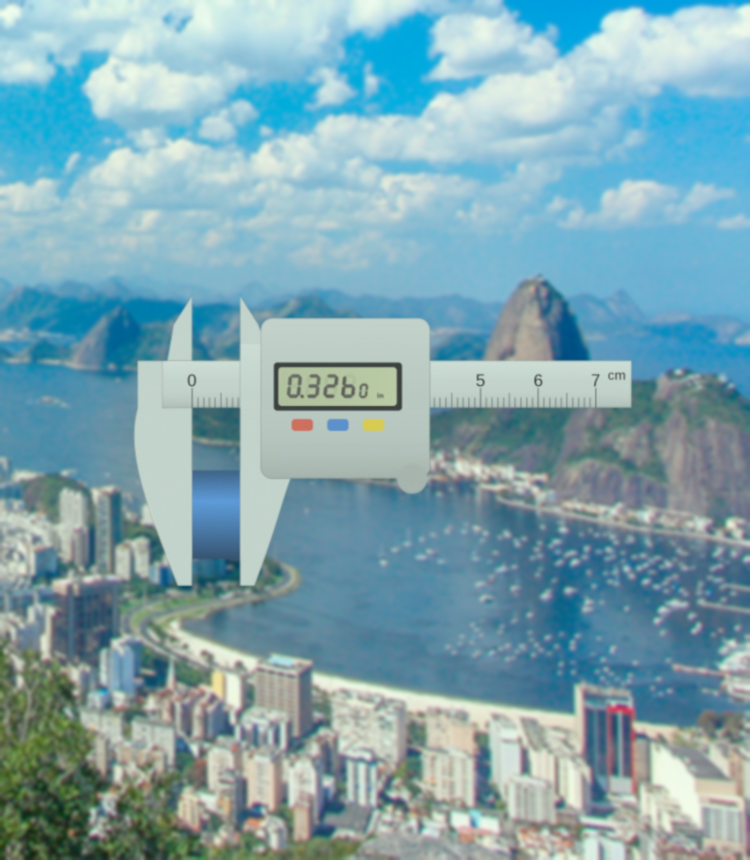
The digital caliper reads 0.3260 in
